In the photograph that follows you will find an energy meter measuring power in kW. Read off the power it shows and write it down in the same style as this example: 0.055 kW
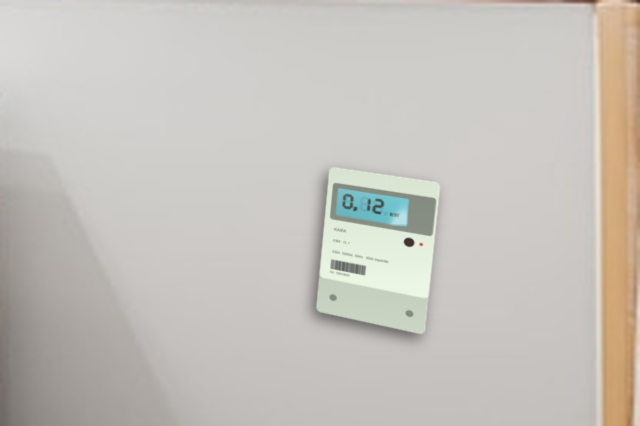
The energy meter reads 0.12 kW
